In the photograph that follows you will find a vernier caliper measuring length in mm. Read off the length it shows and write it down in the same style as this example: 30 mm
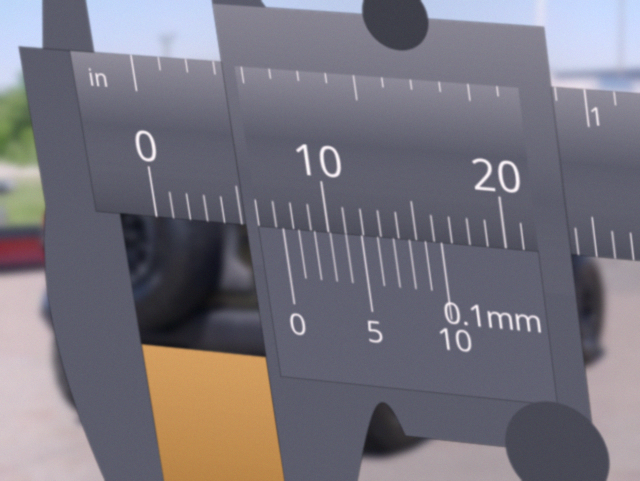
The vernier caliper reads 7.4 mm
